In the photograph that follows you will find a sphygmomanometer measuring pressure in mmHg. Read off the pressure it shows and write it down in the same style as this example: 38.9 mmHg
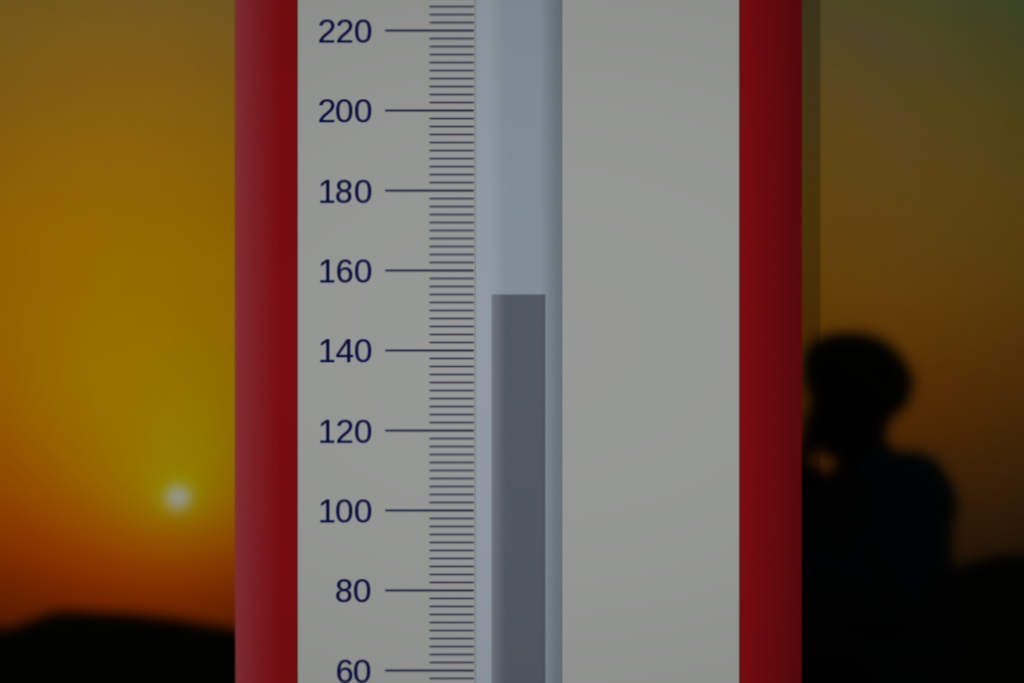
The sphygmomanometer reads 154 mmHg
